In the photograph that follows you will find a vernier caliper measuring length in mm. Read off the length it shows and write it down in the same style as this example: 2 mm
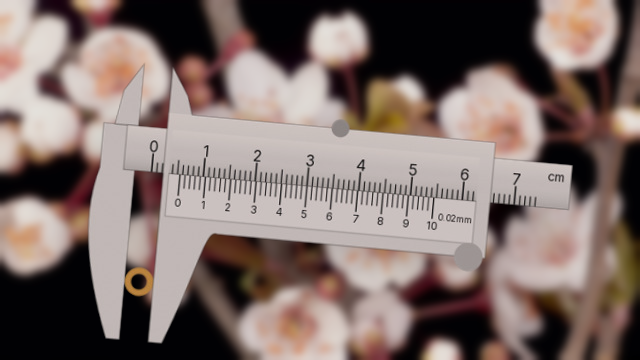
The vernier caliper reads 5.5 mm
